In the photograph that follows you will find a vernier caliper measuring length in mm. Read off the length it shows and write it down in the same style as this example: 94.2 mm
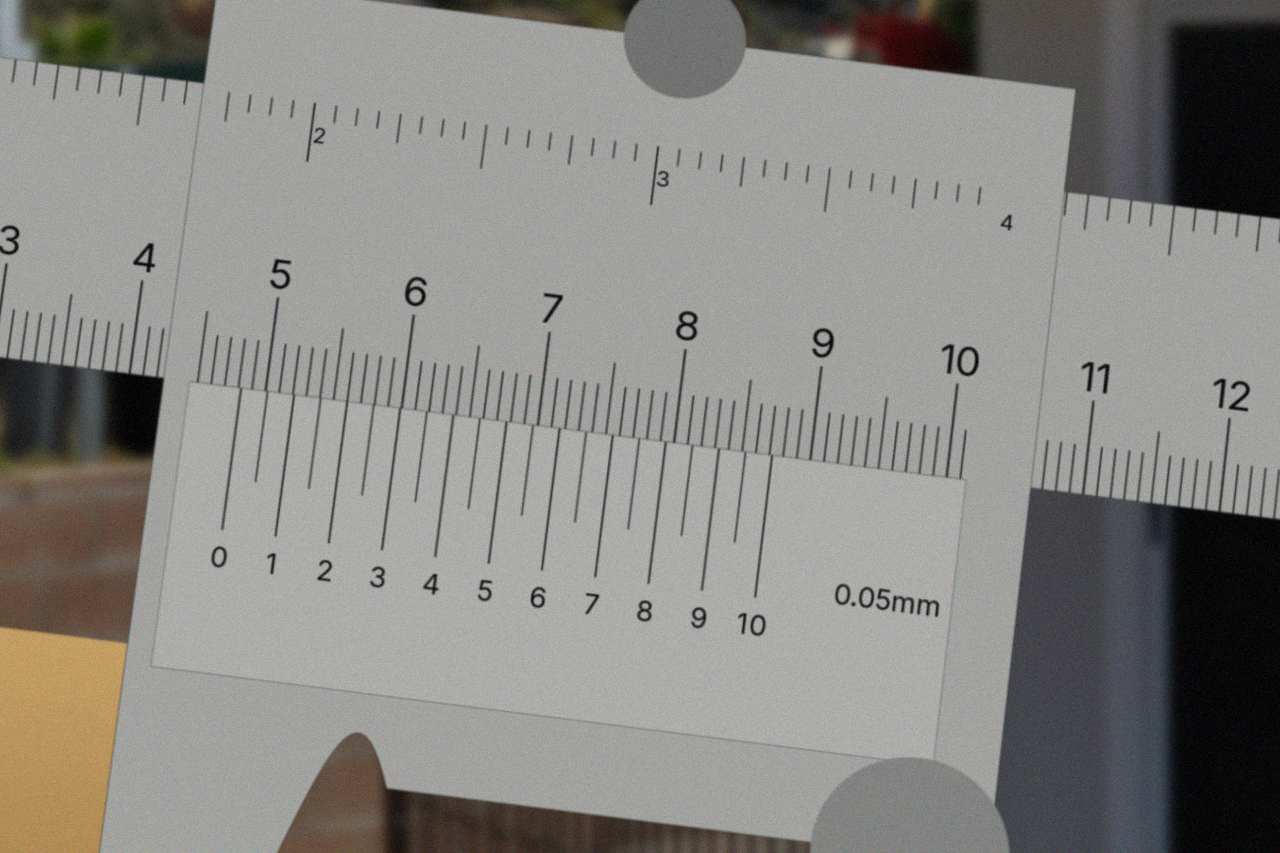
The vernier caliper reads 48.2 mm
